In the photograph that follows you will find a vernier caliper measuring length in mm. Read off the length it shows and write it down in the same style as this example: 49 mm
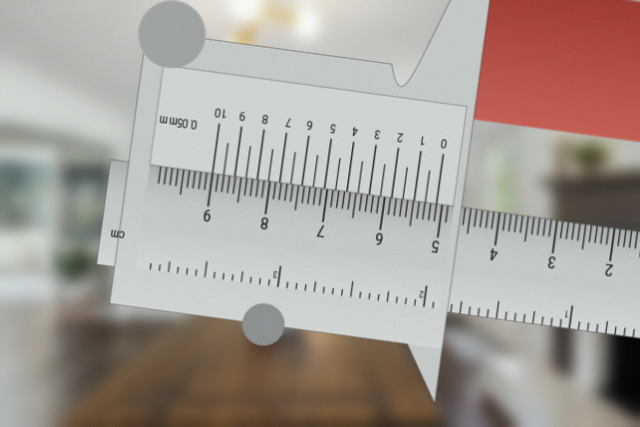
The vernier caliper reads 51.0 mm
